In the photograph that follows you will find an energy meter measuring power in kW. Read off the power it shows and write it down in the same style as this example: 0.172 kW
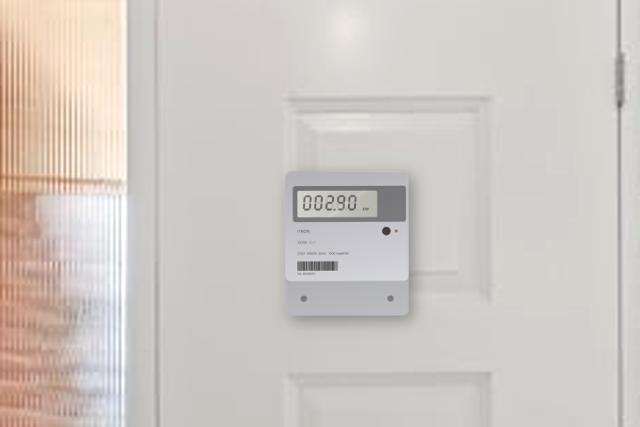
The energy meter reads 2.90 kW
